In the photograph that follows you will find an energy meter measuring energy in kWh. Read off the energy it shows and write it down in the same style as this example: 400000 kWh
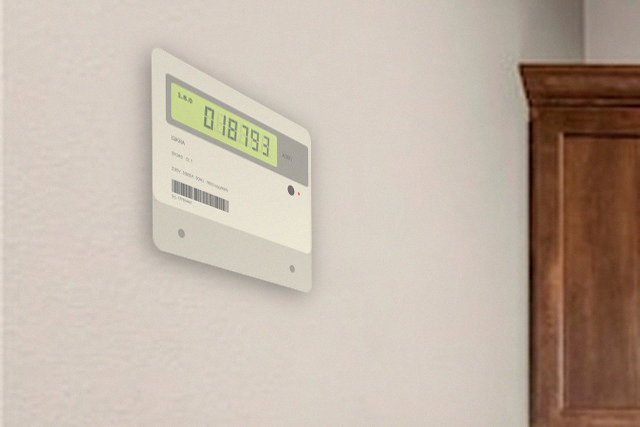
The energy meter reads 18793 kWh
